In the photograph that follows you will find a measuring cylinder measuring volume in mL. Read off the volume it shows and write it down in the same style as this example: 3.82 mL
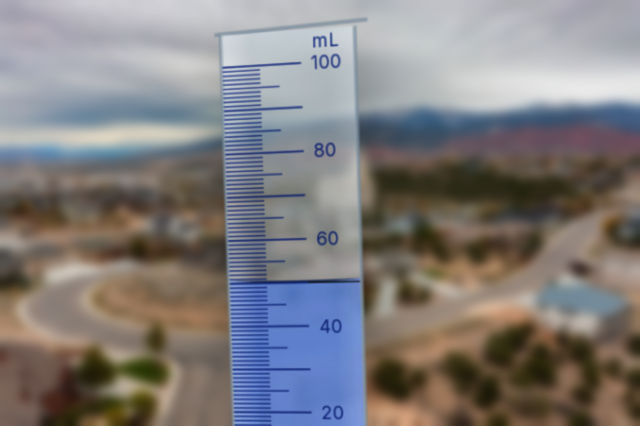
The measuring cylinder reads 50 mL
